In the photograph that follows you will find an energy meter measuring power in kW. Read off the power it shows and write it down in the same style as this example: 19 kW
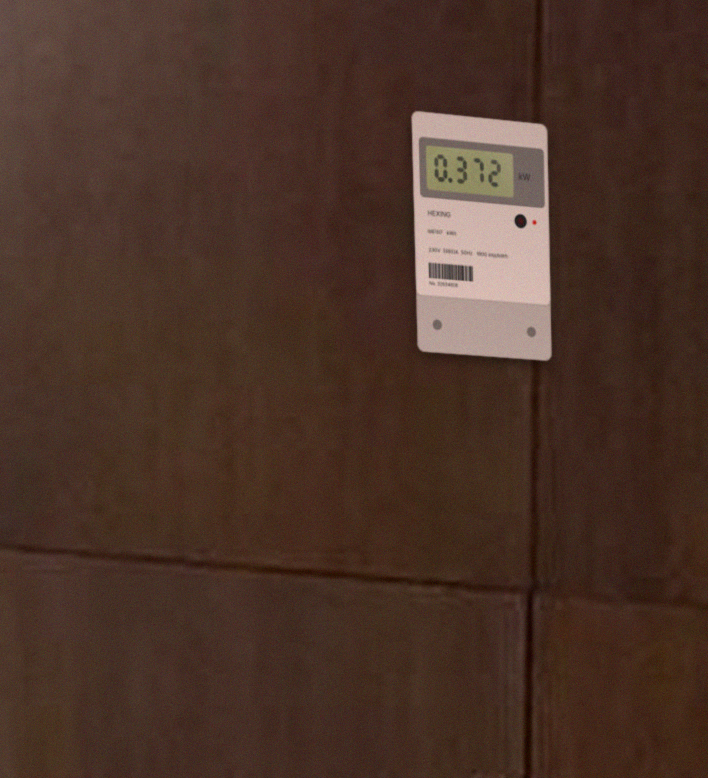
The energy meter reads 0.372 kW
